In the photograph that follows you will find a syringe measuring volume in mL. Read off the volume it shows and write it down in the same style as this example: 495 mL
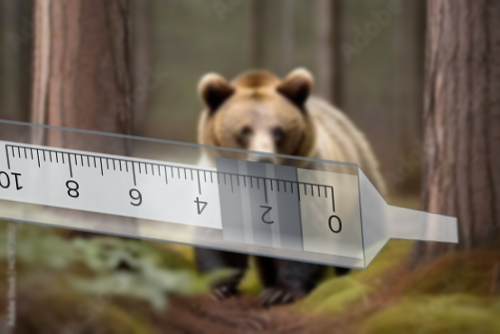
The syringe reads 1 mL
